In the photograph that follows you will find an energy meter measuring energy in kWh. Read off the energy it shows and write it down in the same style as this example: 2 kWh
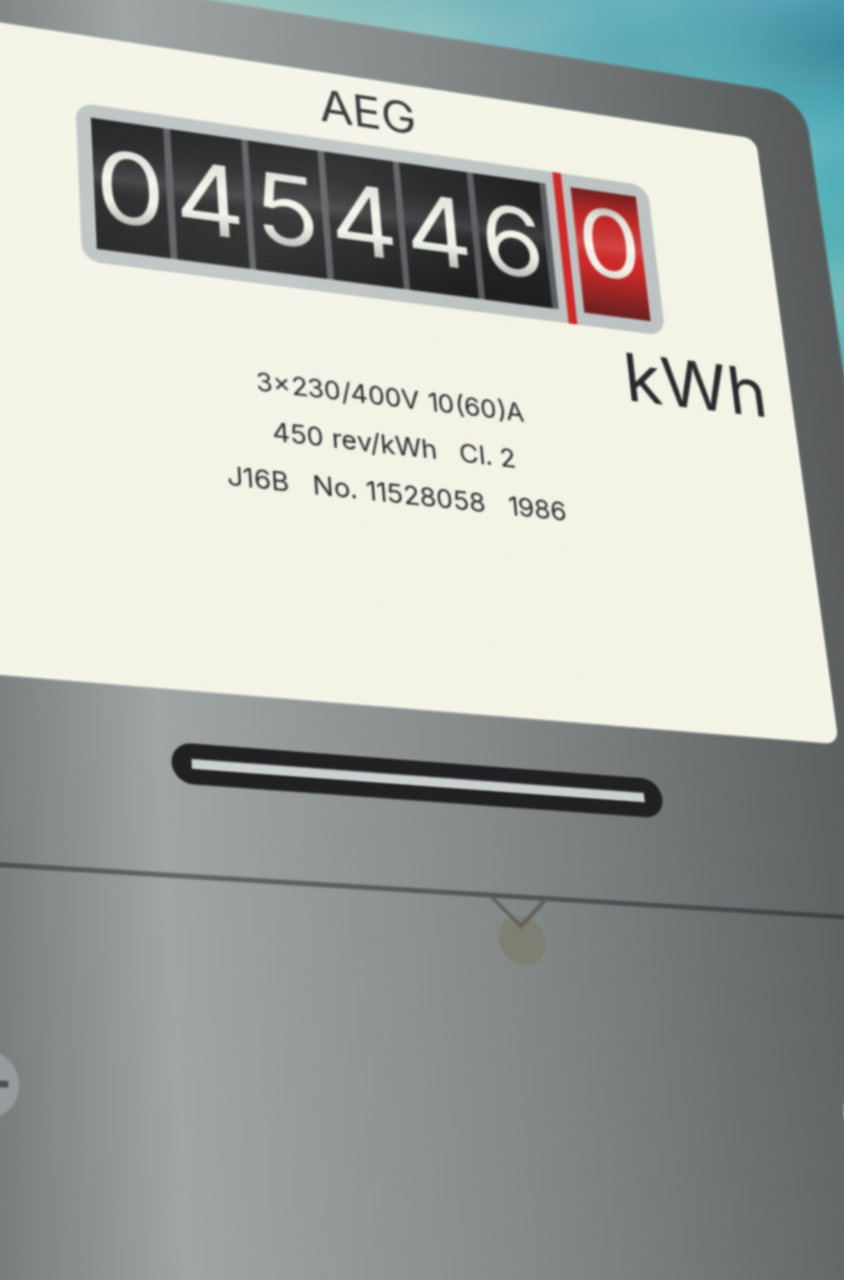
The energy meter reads 45446.0 kWh
